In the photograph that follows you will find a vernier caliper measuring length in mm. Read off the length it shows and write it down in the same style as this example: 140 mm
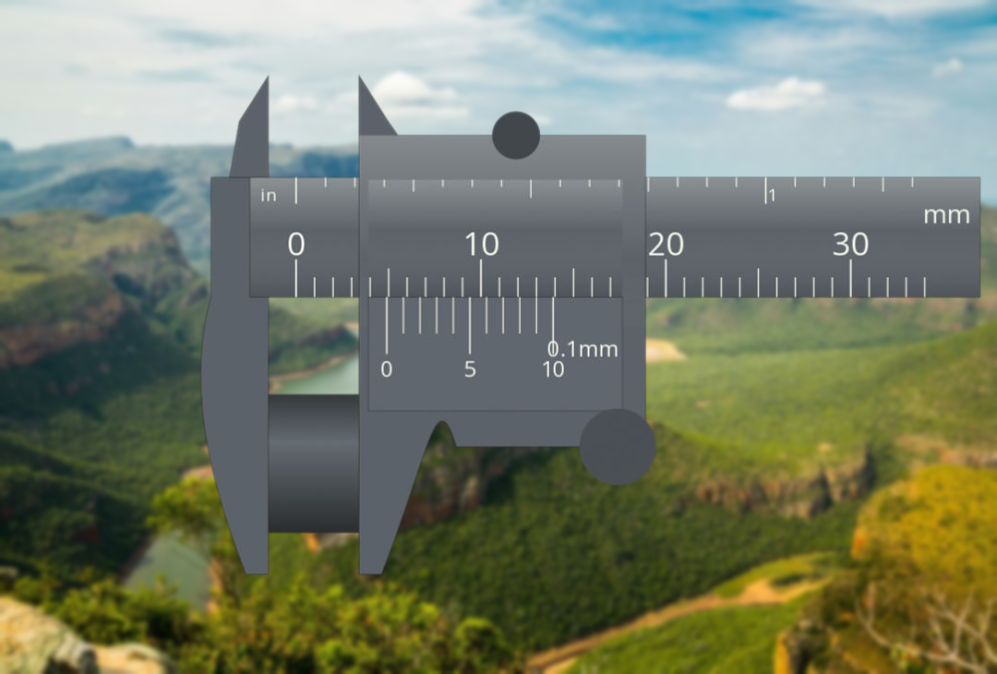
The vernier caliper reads 4.9 mm
